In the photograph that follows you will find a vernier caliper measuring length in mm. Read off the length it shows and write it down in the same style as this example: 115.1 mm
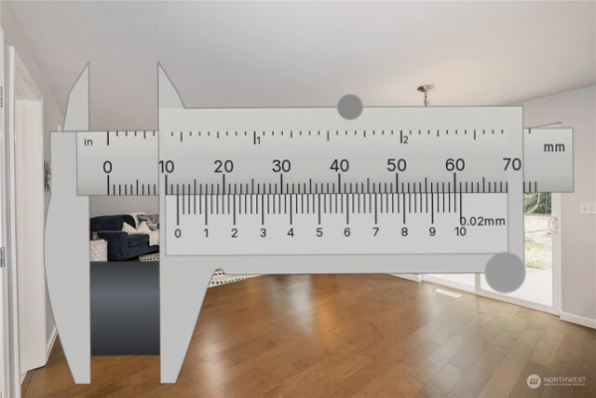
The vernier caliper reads 12.0 mm
